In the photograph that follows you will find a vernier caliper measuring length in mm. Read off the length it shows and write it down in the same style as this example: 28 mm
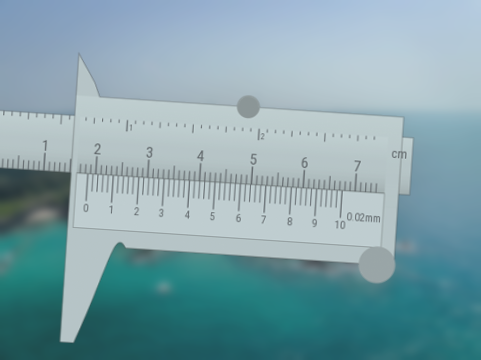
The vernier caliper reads 18.5 mm
